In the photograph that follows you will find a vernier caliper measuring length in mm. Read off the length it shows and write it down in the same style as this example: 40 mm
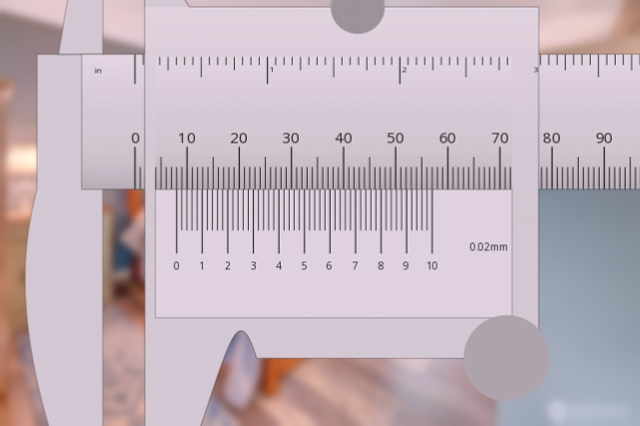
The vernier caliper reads 8.0 mm
